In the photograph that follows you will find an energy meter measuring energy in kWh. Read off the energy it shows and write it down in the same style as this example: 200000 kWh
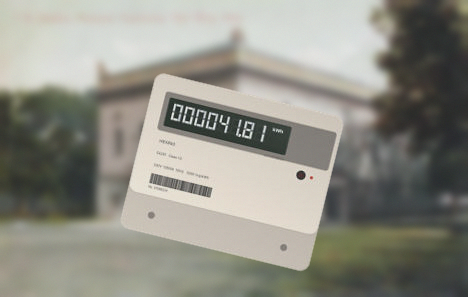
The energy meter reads 41.81 kWh
